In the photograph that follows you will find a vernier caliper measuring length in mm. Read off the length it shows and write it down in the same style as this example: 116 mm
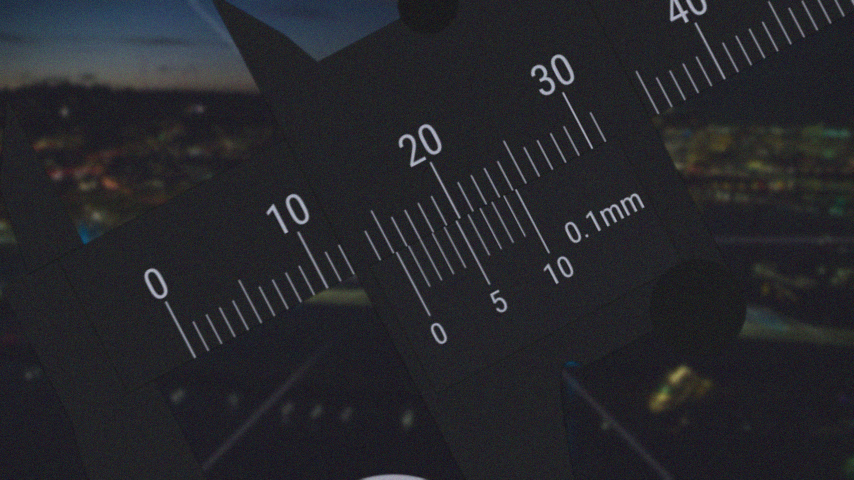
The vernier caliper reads 15.2 mm
